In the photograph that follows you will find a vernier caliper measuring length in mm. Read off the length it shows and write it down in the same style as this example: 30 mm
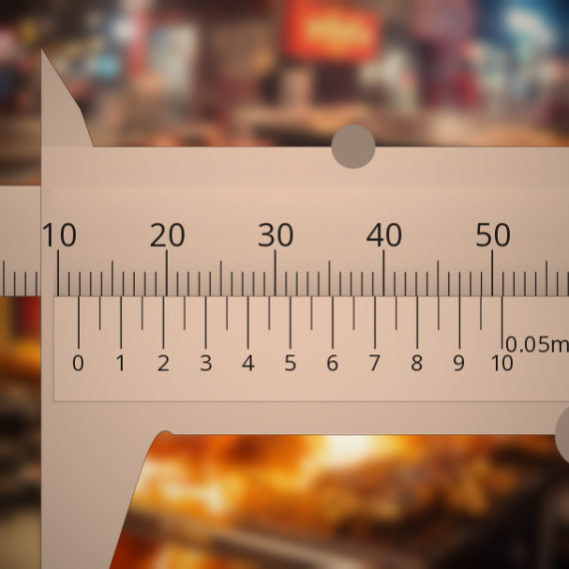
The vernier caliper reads 11.9 mm
